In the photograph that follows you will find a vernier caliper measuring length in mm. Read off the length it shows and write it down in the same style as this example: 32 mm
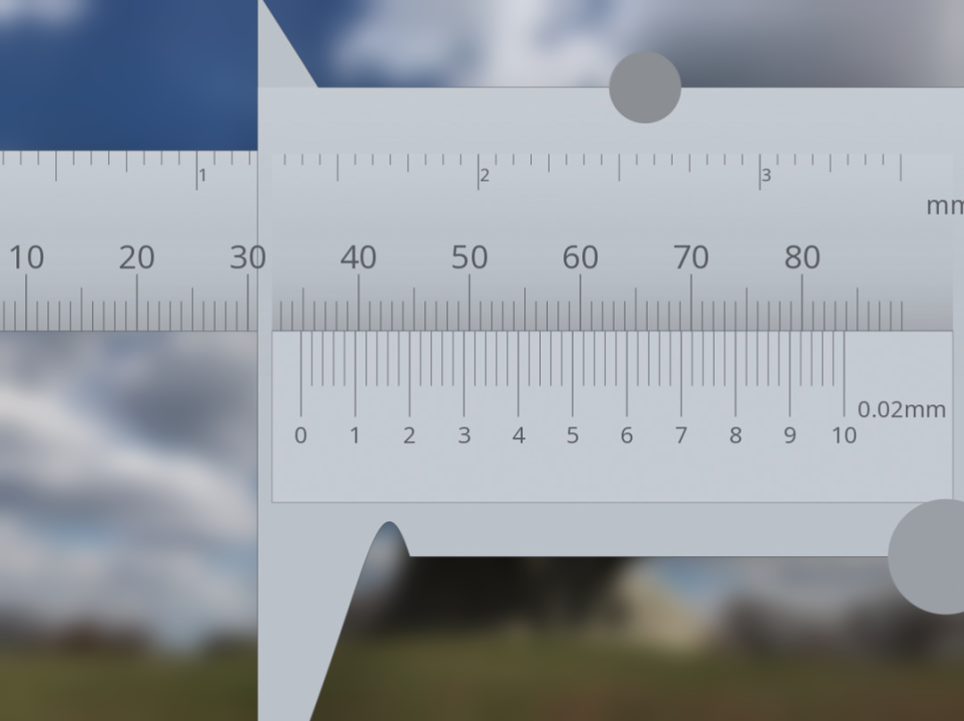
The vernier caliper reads 34.8 mm
